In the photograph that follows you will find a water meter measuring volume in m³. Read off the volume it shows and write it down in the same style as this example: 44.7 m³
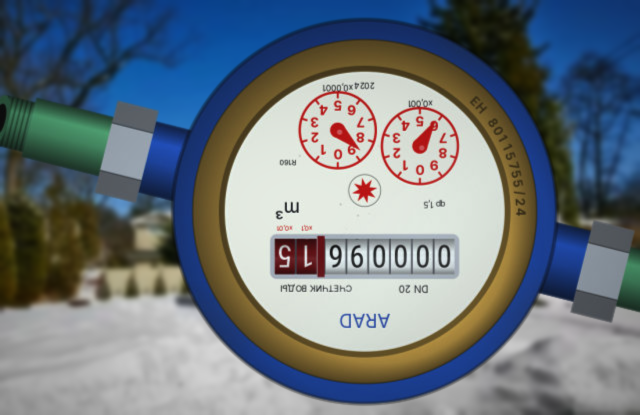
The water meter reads 96.1558 m³
